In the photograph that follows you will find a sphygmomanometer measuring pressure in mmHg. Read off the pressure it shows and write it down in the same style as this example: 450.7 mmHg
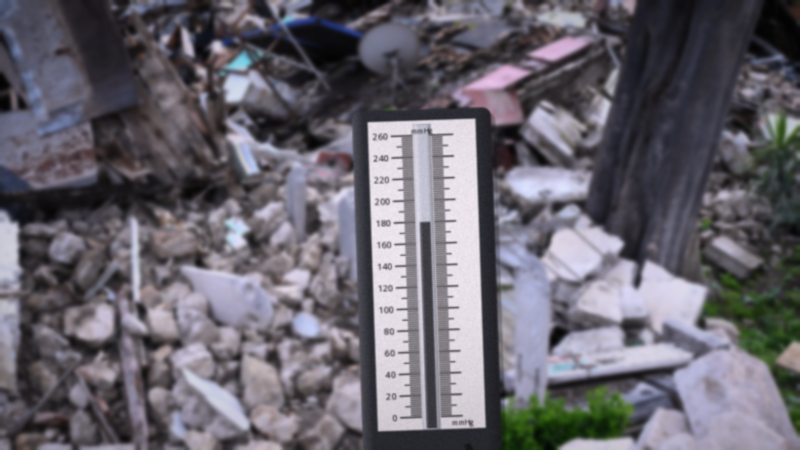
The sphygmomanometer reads 180 mmHg
